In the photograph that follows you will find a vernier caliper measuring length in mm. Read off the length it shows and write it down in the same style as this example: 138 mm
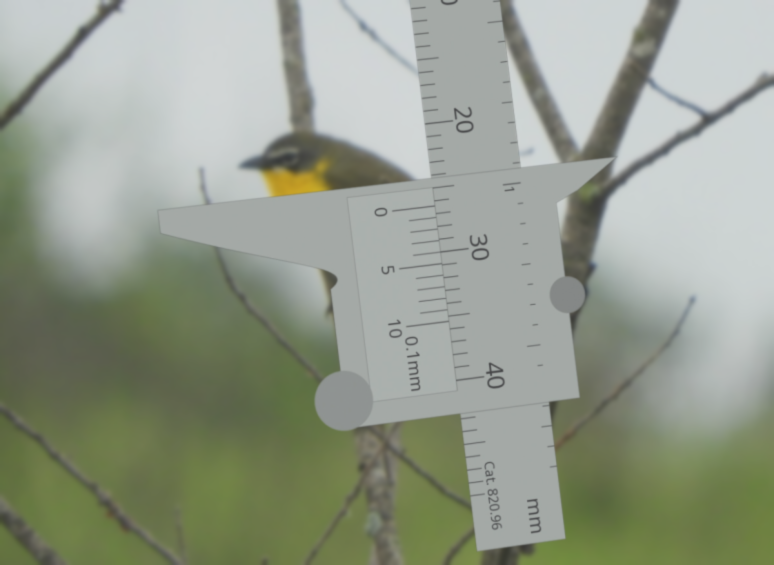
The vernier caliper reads 26.4 mm
